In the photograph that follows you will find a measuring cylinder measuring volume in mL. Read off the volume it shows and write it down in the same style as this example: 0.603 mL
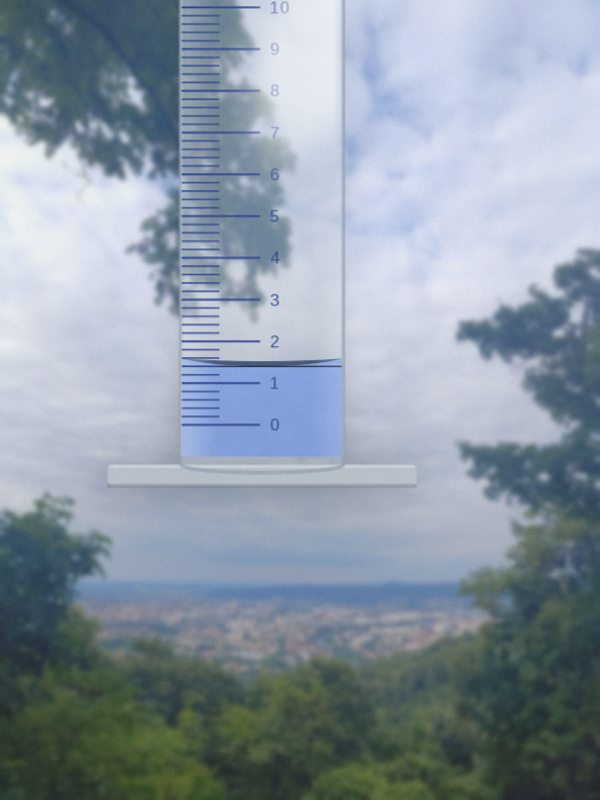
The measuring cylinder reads 1.4 mL
